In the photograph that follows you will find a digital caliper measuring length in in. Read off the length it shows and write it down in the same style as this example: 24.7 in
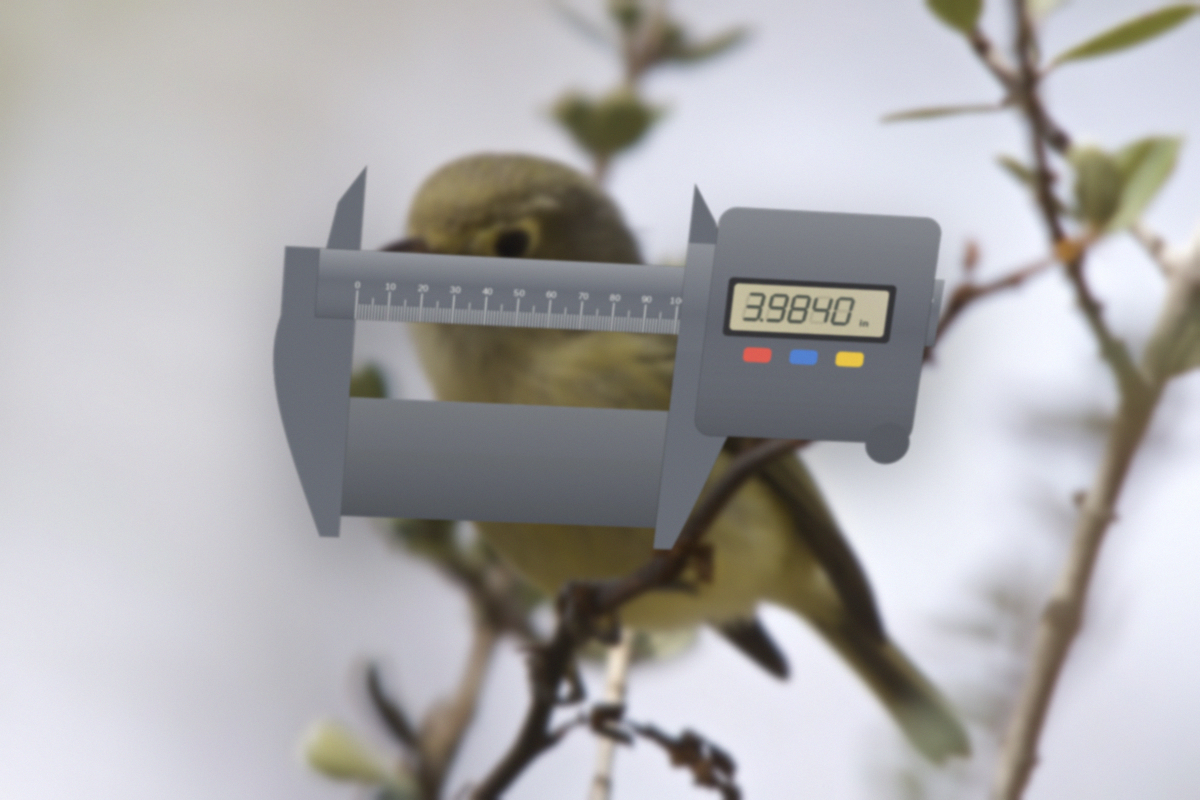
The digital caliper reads 3.9840 in
